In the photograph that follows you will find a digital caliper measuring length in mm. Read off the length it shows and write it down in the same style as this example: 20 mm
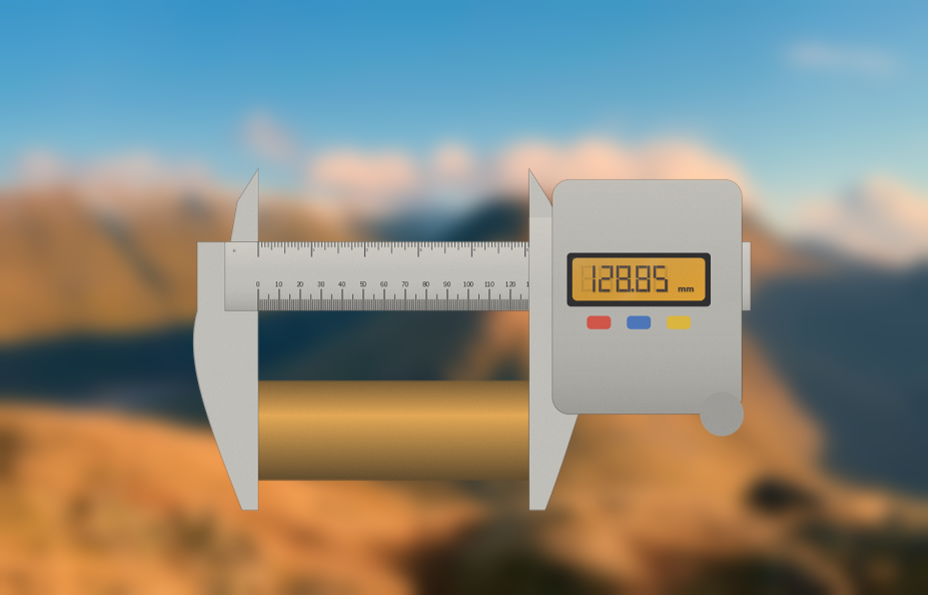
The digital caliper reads 128.85 mm
